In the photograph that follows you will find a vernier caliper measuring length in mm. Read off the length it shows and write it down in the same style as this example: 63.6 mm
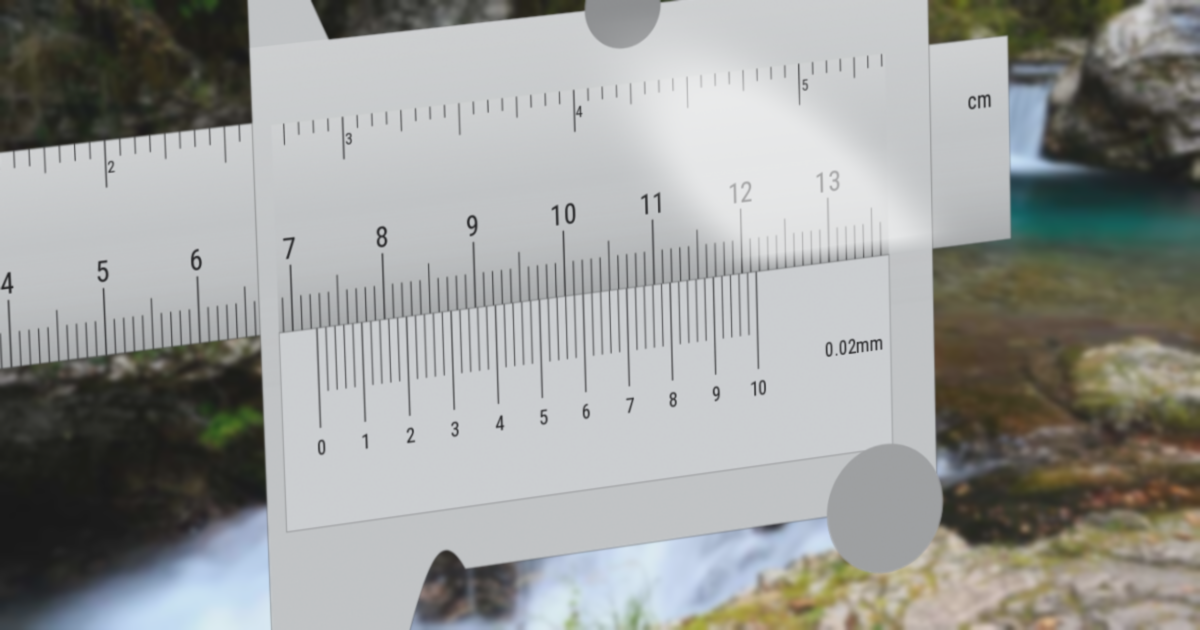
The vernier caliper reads 72.6 mm
